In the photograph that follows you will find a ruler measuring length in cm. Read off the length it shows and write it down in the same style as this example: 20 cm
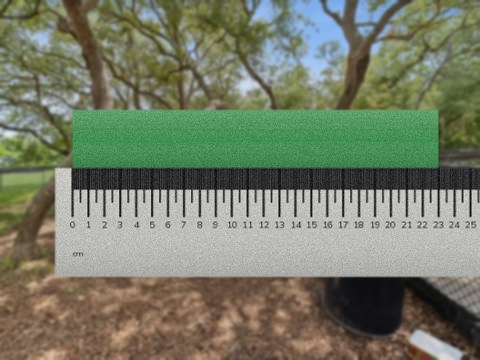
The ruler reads 23 cm
